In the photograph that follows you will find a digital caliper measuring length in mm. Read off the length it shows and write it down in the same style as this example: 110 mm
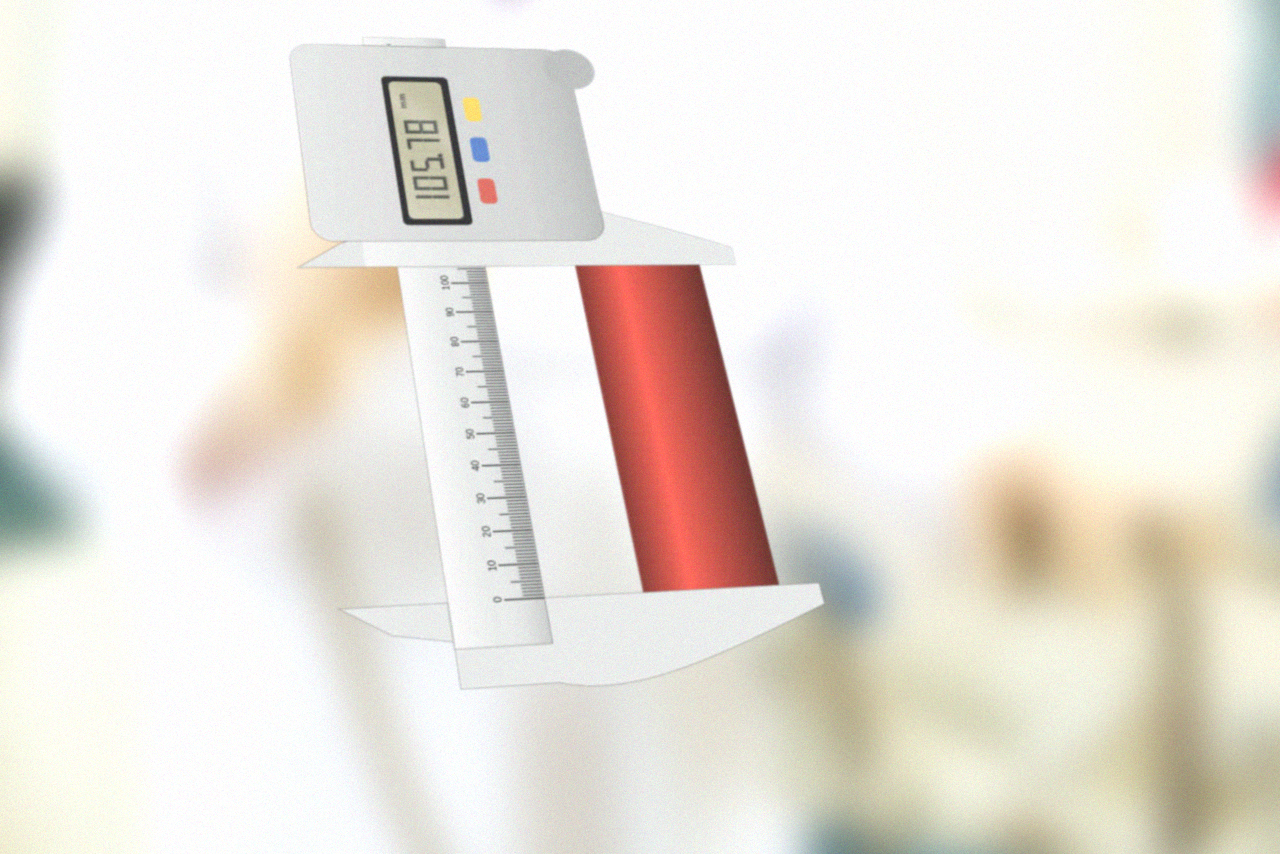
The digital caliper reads 105.78 mm
